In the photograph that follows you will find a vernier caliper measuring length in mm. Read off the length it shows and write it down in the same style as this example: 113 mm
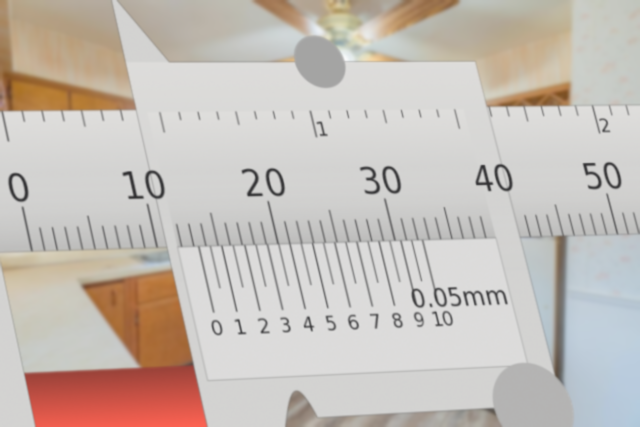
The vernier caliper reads 13.4 mm
